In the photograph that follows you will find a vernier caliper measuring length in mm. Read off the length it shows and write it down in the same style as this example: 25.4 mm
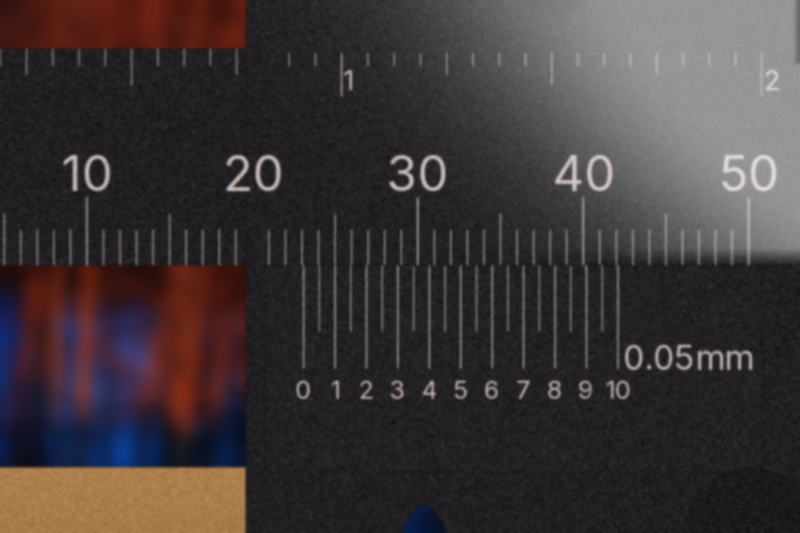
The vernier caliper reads 23.1 mm
